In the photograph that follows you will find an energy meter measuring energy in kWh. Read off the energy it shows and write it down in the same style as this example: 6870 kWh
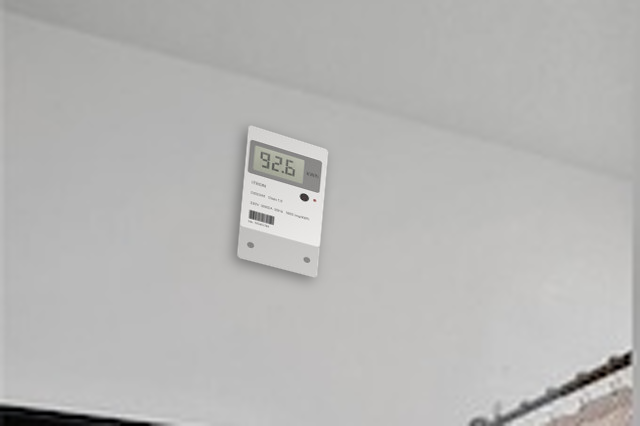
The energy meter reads 92.6 kWh
